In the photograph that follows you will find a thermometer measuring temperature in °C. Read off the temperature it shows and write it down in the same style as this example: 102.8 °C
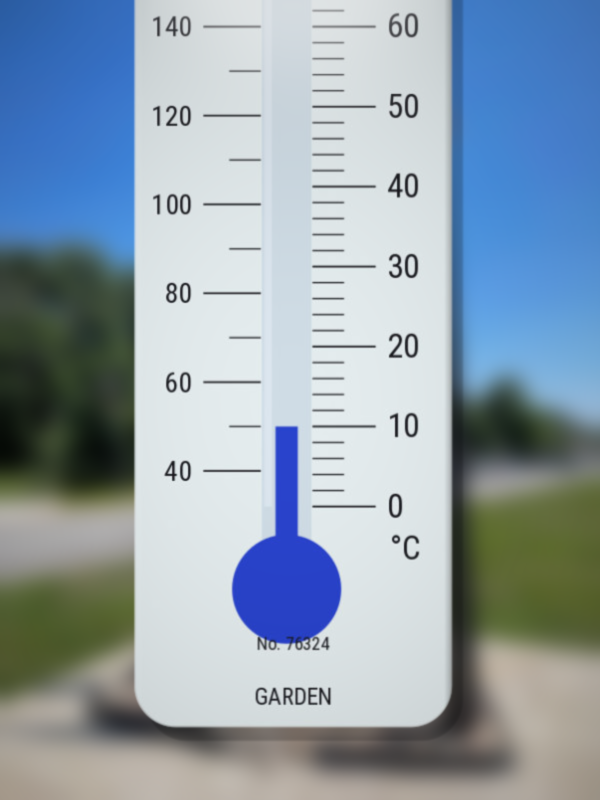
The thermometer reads 10 °C
